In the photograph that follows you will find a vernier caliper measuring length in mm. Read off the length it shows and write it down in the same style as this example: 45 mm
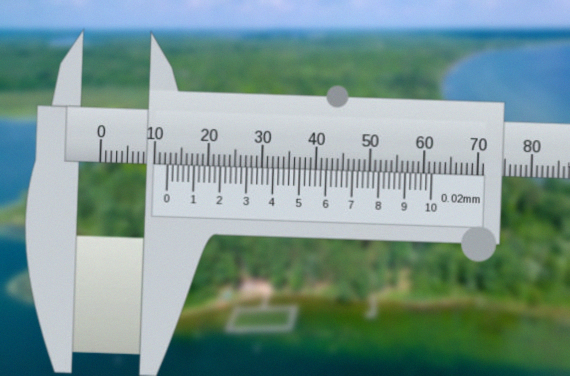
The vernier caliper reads 12.5 mm
